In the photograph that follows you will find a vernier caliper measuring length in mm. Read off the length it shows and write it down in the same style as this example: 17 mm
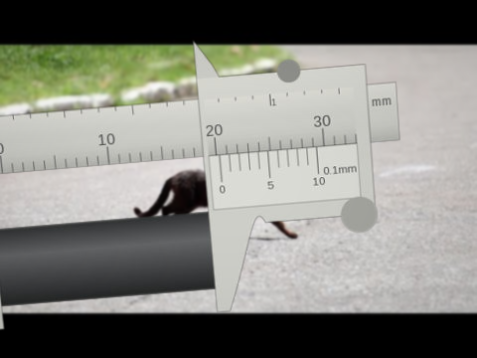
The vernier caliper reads 20.3 mm
